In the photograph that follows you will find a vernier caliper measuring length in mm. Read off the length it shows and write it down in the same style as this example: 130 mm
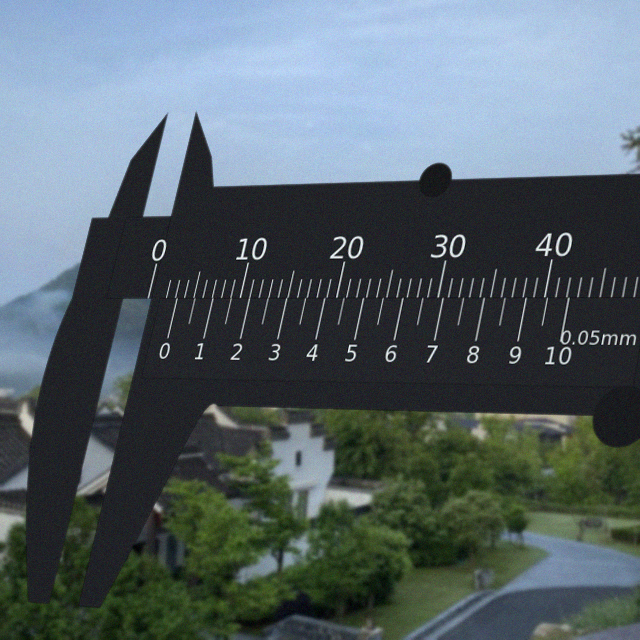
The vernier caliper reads 3.2 mm
